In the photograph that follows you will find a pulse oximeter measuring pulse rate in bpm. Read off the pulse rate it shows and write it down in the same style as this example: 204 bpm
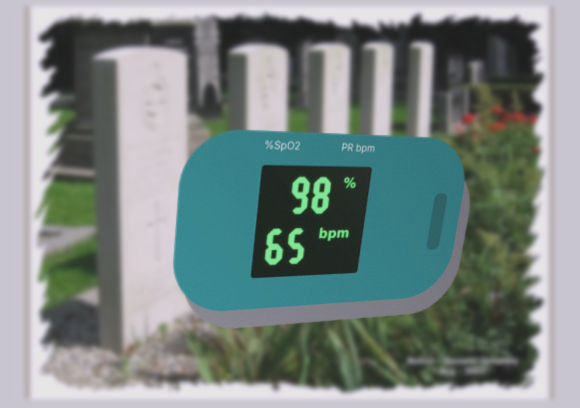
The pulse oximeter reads 65 bpm
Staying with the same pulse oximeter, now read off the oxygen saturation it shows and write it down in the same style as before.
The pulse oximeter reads 98 %
